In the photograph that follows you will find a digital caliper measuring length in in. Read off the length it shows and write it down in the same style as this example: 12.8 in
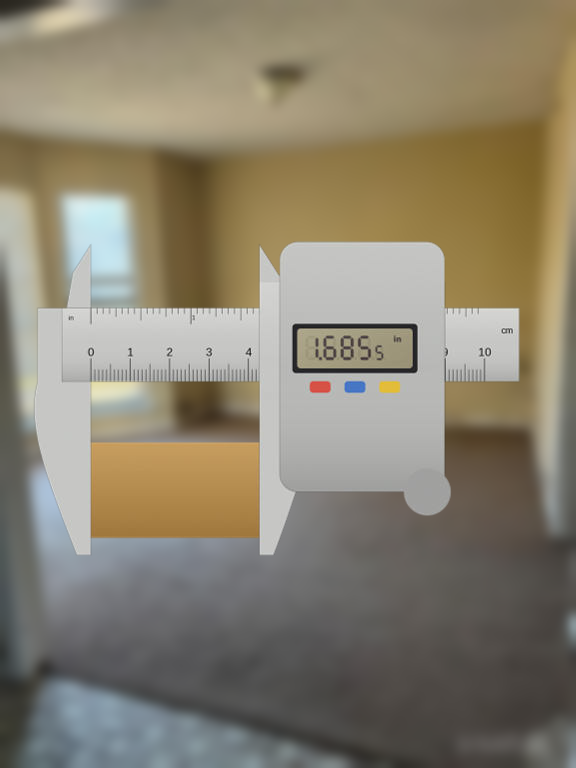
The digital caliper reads 1.6855 in
